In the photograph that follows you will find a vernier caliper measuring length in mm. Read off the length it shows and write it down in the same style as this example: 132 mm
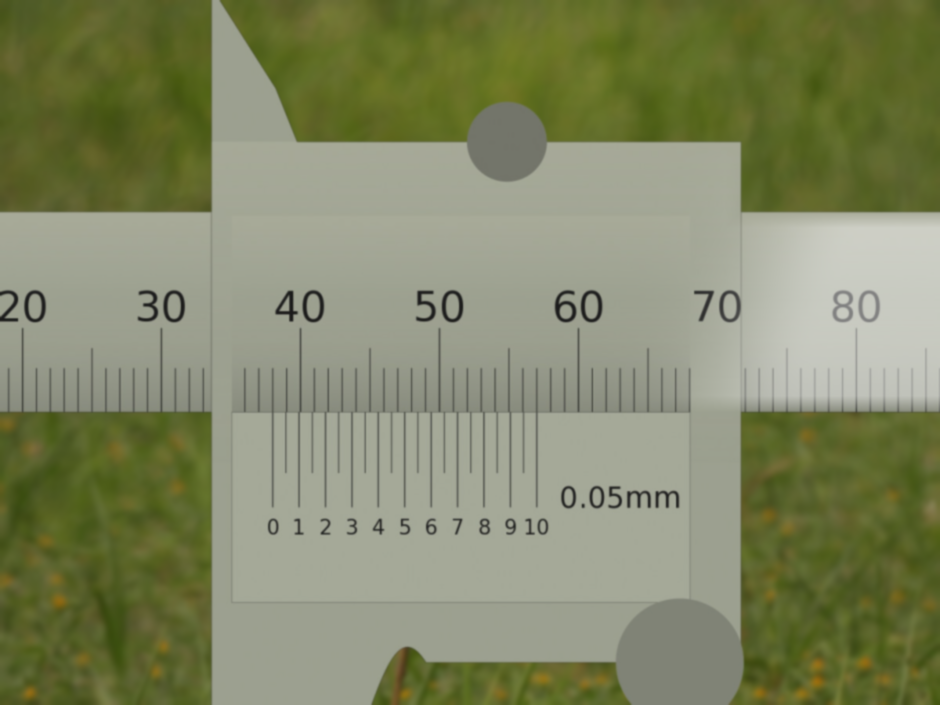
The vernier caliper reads 38.0 mm
